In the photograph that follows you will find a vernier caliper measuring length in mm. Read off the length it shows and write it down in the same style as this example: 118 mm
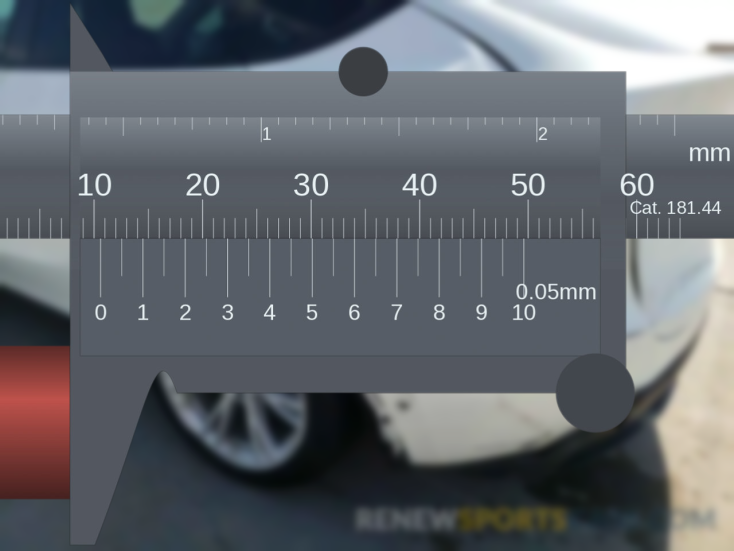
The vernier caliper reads 10.6 mm
